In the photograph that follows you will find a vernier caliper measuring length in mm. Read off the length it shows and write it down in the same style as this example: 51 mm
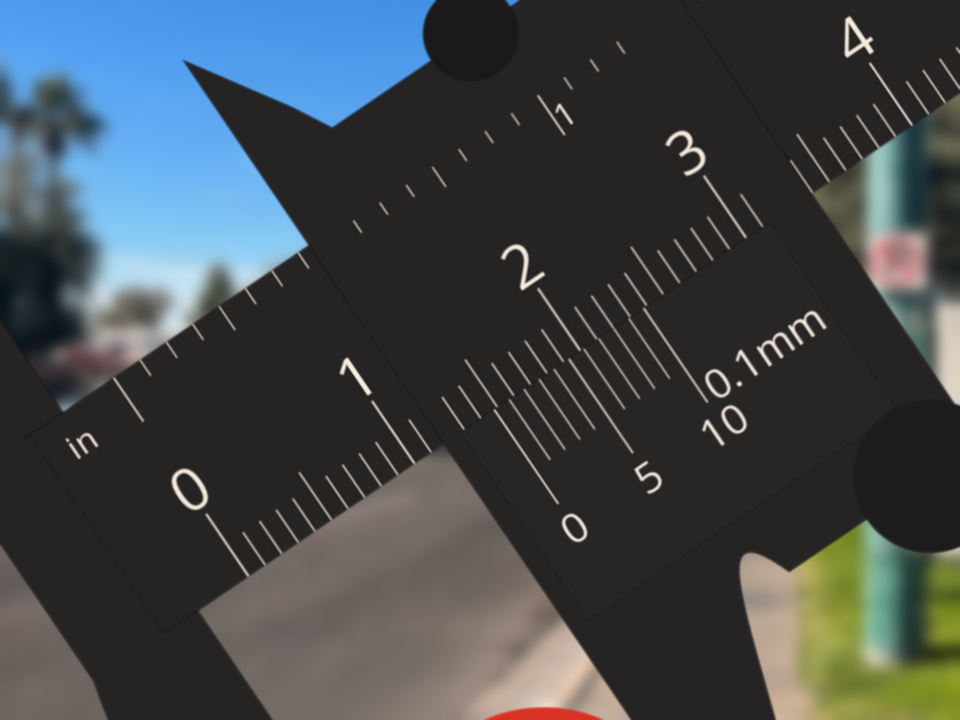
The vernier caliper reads 14.8 mm
